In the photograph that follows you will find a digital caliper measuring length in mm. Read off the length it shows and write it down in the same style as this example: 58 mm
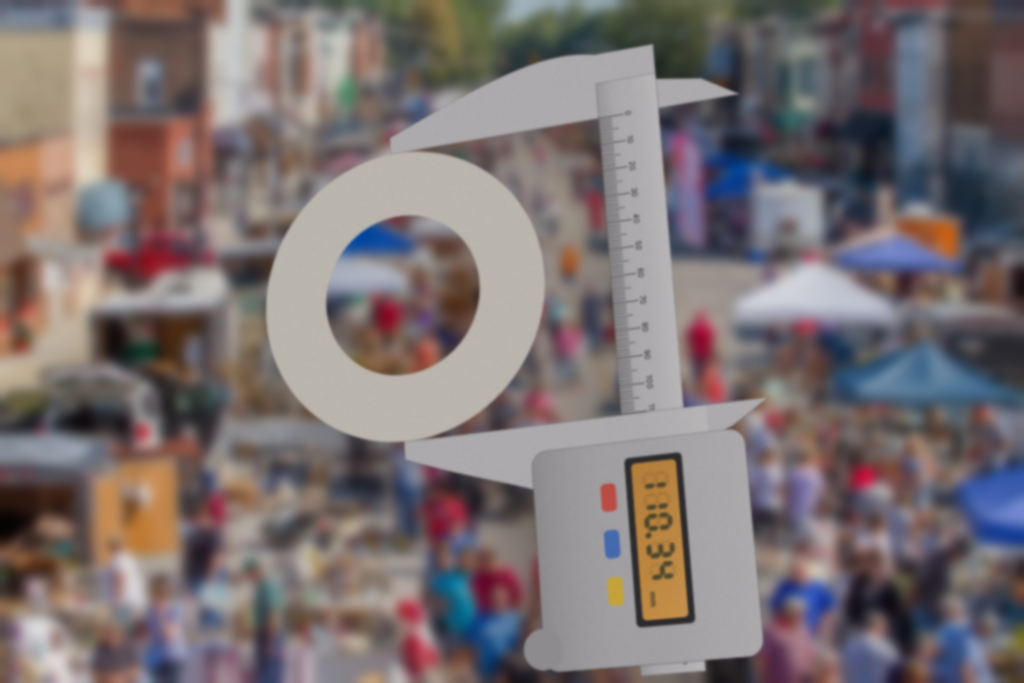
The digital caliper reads 110.34 mm
